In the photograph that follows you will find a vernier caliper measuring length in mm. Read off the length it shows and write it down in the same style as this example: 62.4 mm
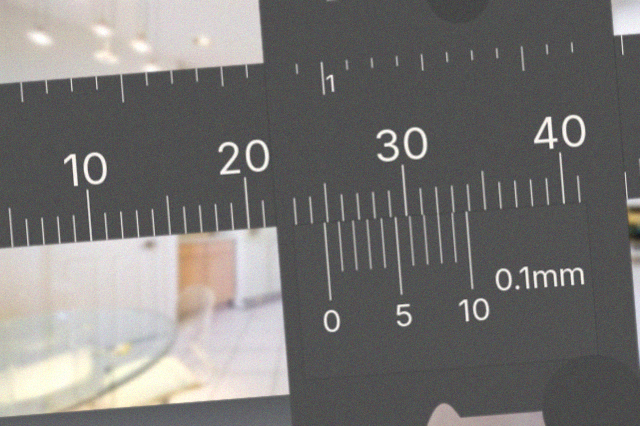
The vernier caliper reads 24.8 mm
